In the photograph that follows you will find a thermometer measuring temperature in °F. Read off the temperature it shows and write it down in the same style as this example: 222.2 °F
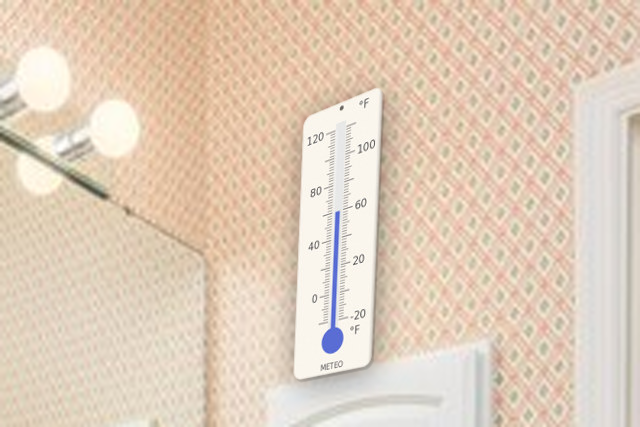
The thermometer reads 60 °F
